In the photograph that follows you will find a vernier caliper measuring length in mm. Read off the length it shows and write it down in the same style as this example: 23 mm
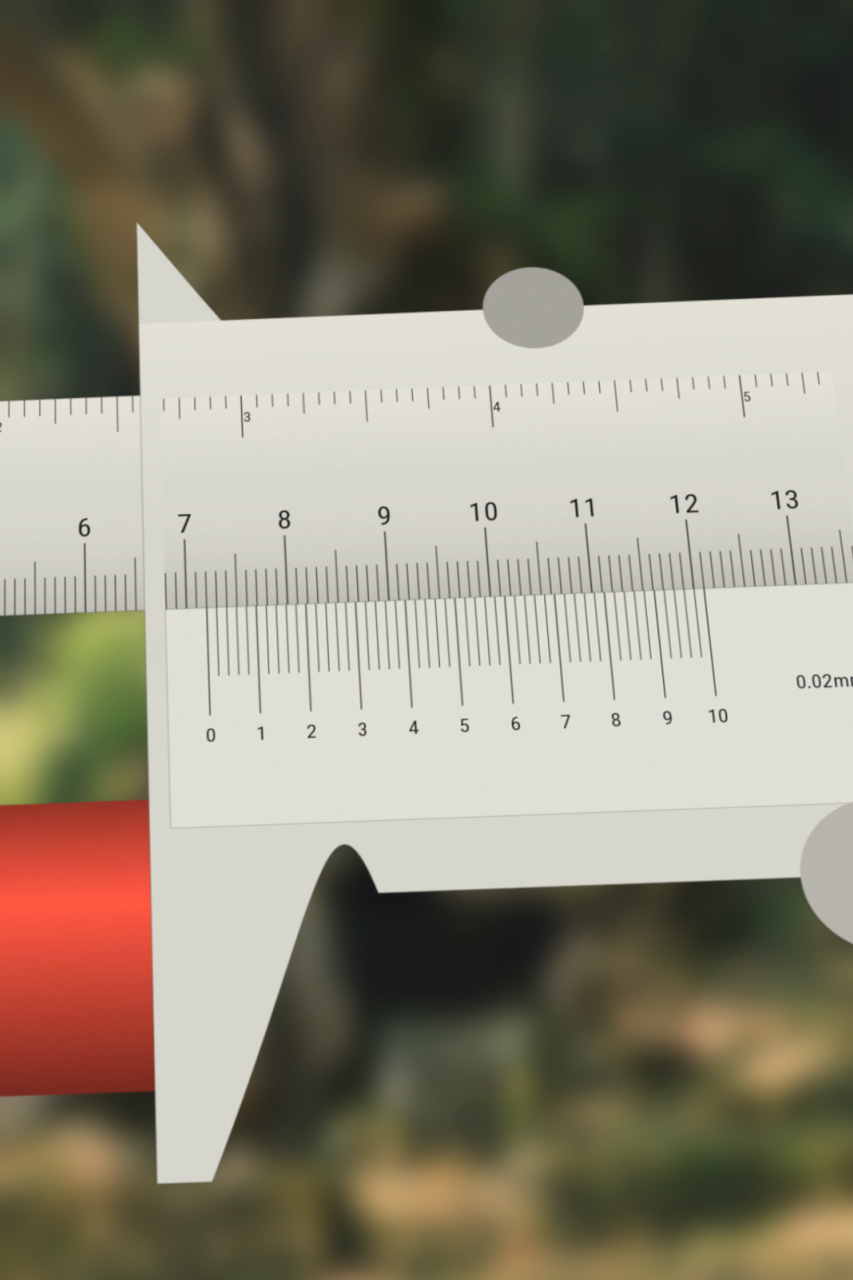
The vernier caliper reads 72.0 mm
